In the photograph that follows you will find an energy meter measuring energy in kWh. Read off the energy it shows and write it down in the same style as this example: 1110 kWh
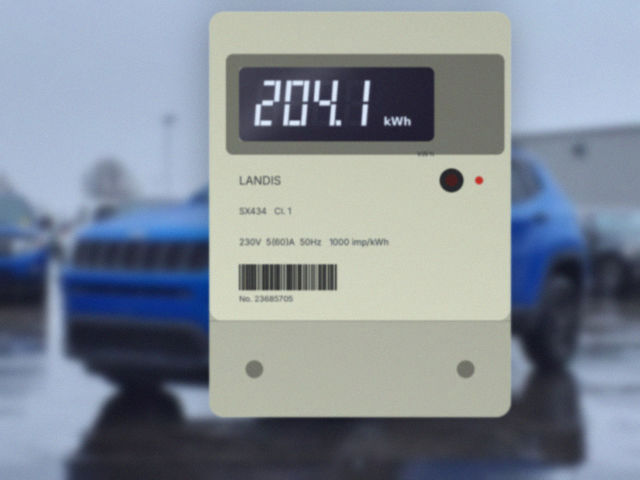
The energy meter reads 204.1 kWh
